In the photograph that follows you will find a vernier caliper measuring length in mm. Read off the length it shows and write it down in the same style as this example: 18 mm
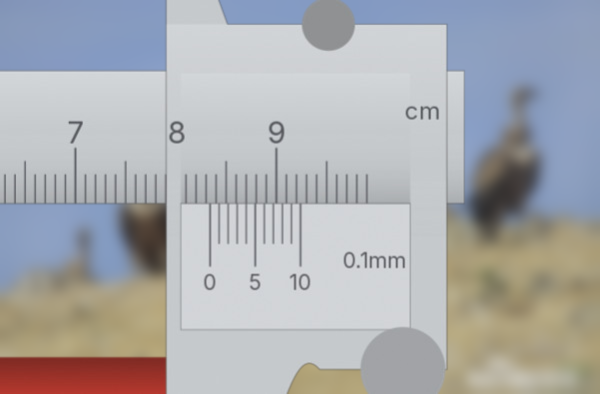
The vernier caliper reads 83.4 mm
